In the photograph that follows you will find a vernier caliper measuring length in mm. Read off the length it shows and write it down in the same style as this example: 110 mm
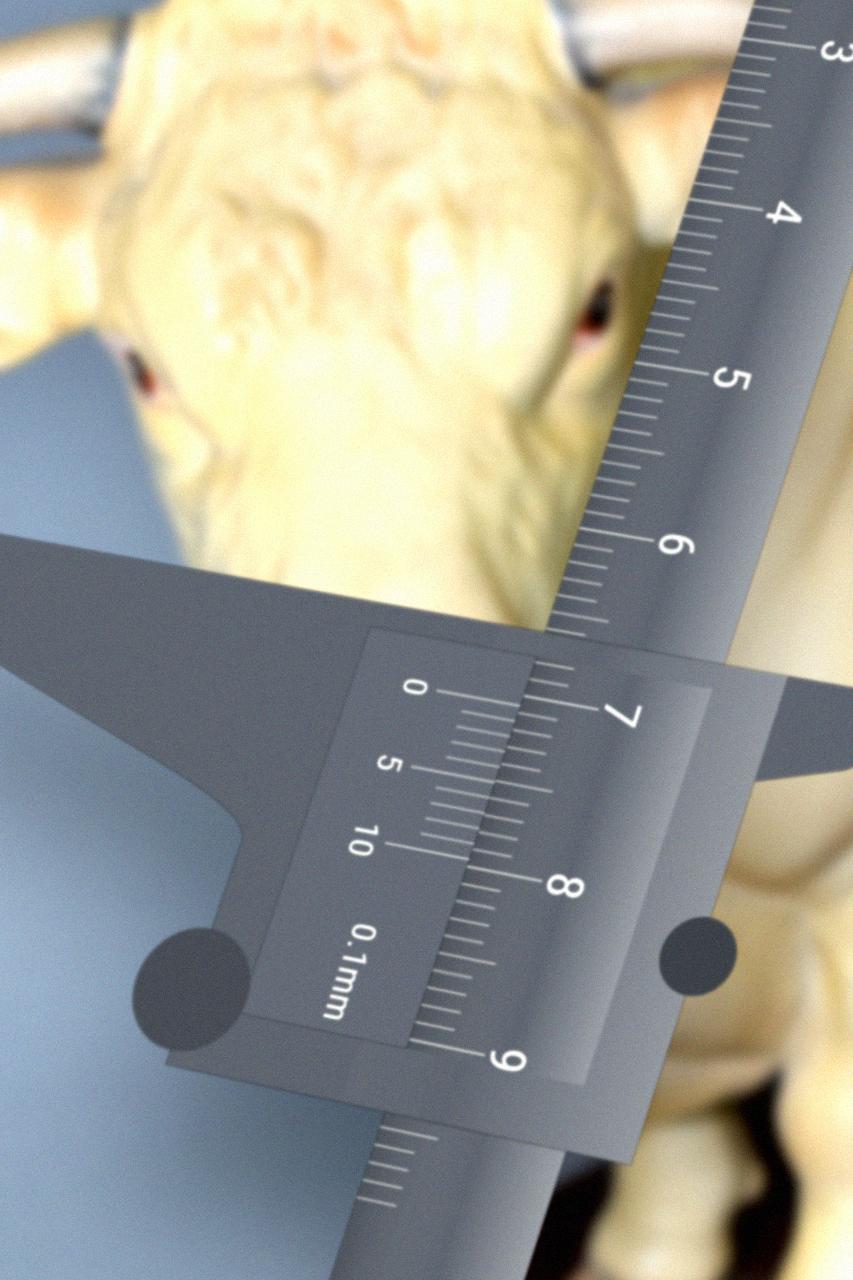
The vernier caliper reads 70.6 mm
